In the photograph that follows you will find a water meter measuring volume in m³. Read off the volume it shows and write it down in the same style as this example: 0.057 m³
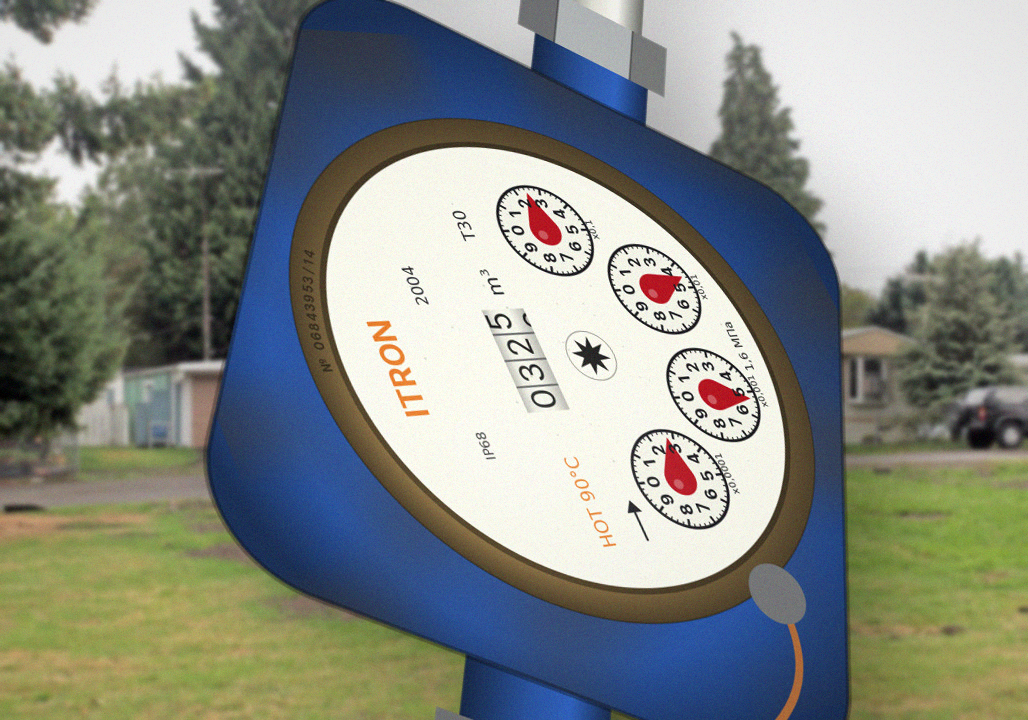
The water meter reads 325.2452 m³
